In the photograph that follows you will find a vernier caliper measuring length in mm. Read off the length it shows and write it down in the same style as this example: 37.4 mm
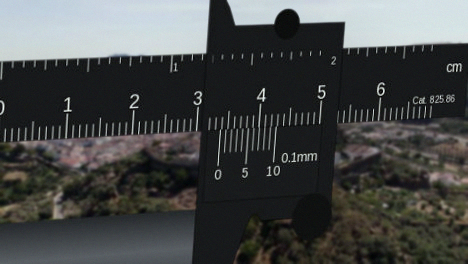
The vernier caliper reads 33.8 mm
